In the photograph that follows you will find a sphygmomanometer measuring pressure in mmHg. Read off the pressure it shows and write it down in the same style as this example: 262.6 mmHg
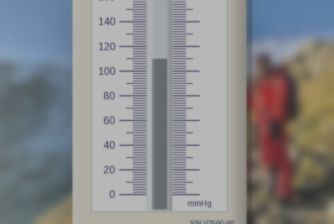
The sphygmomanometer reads 110 mmHg
